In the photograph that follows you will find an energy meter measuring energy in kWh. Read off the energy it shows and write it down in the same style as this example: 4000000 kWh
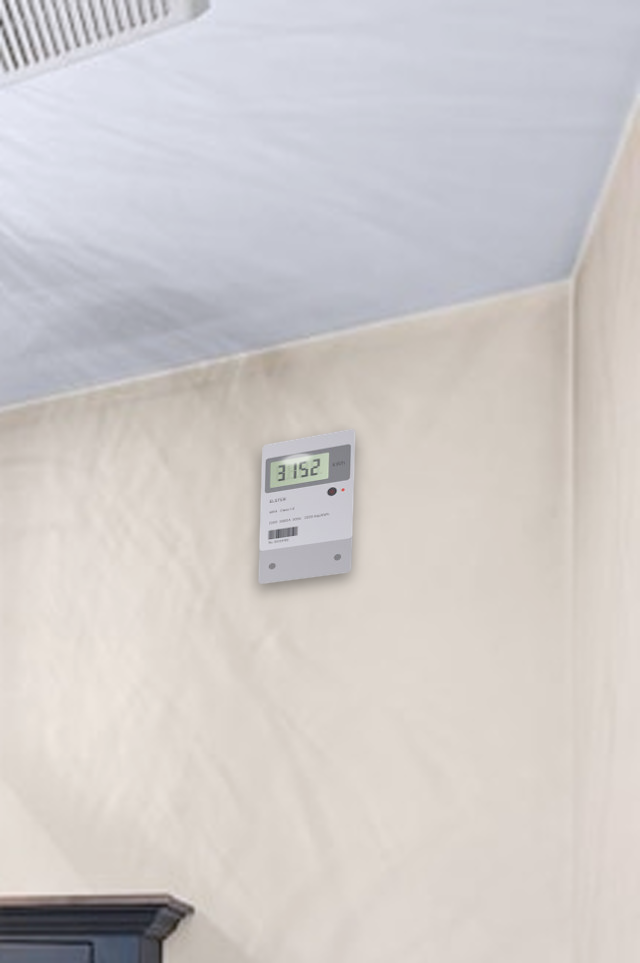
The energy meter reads 3152 kWh
